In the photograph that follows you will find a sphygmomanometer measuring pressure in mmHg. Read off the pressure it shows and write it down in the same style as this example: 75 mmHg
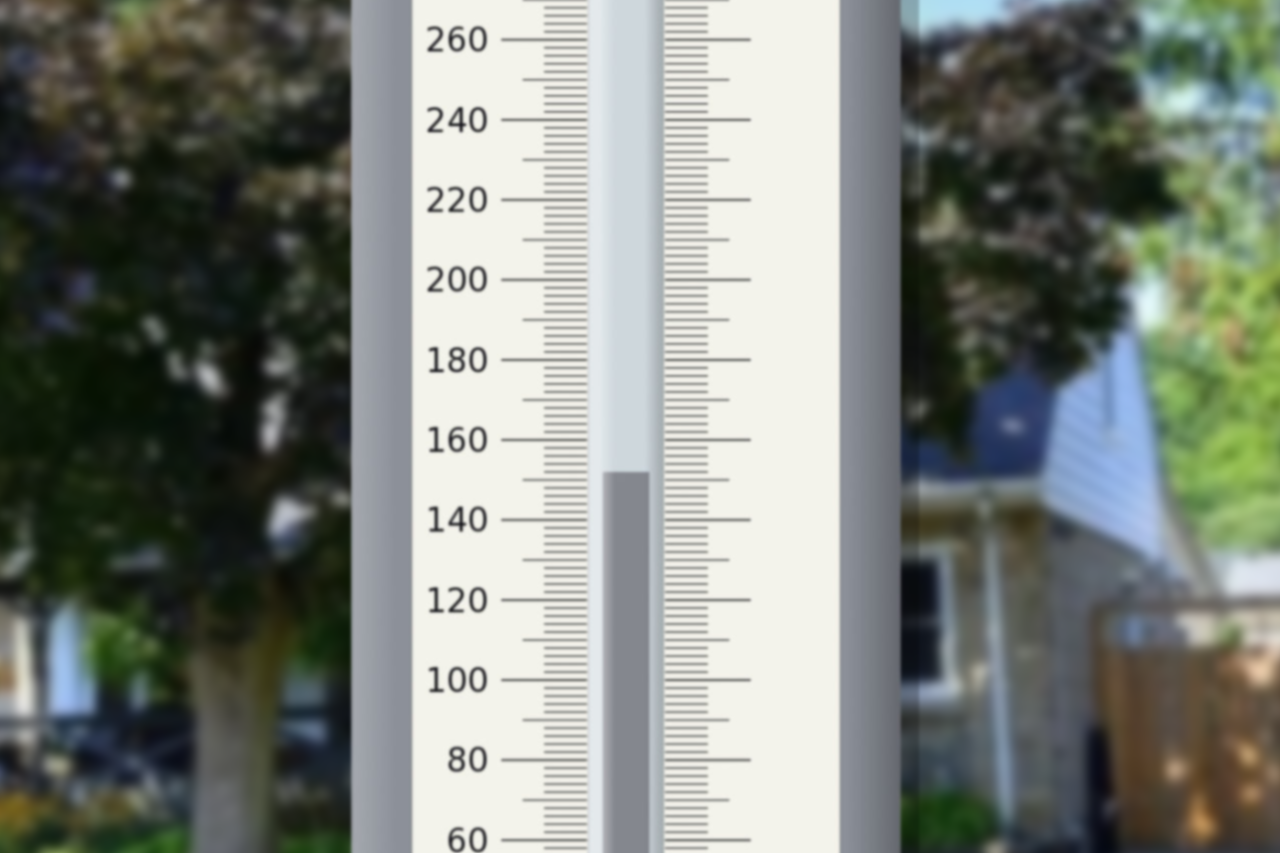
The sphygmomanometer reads 152 mmHg
